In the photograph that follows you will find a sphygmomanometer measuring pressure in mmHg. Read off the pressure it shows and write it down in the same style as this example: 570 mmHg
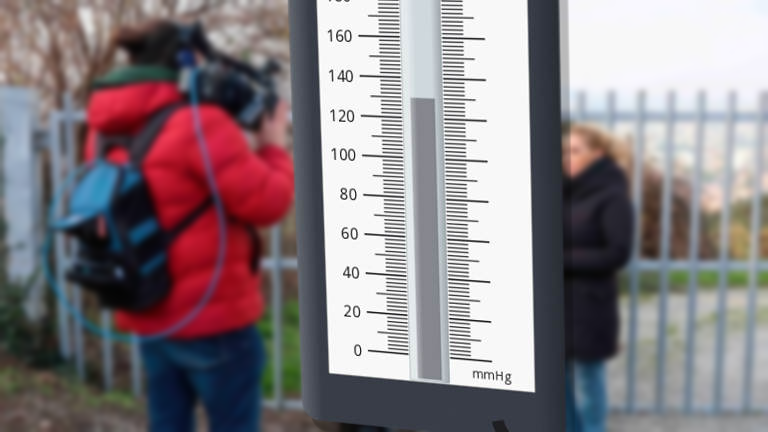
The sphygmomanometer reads 130 mmHg
